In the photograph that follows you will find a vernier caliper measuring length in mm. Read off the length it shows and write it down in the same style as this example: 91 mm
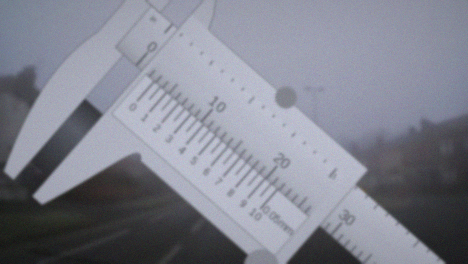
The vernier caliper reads 2.8 mm
